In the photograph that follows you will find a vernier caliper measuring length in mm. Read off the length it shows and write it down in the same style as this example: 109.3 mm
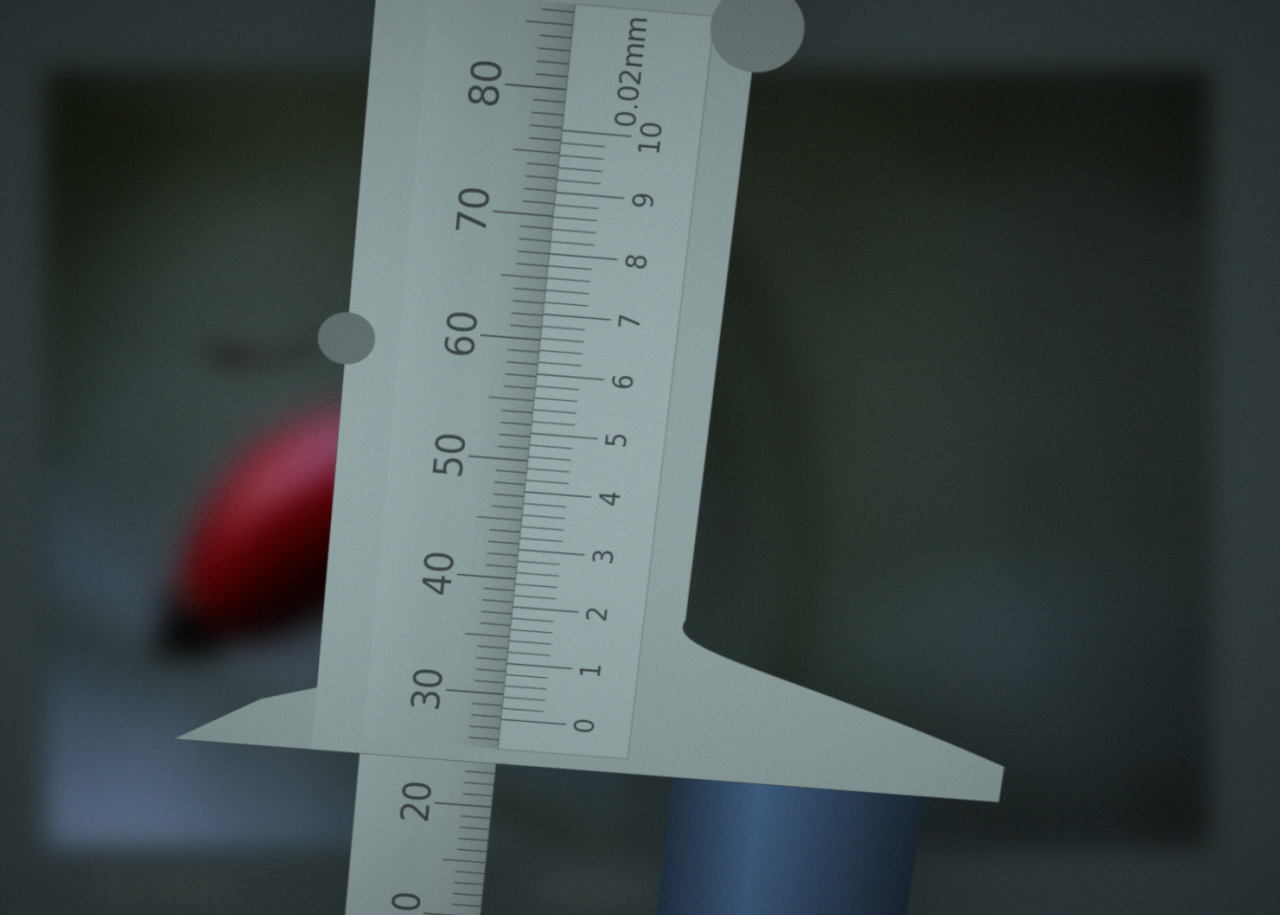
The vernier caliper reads 27.8 mm
